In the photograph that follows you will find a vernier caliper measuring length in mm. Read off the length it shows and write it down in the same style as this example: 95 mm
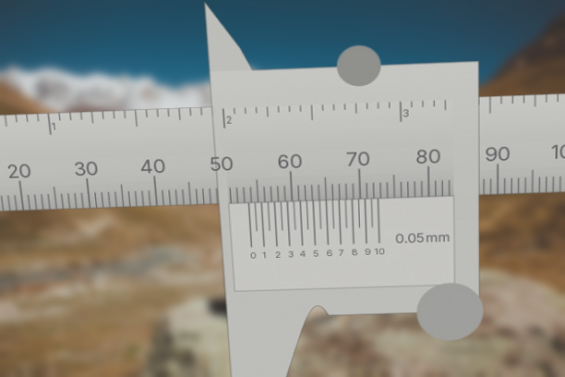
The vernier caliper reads 53.6 mm
